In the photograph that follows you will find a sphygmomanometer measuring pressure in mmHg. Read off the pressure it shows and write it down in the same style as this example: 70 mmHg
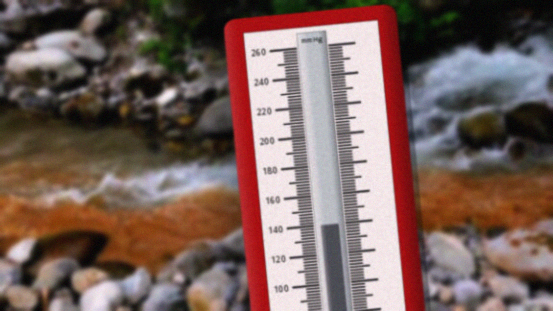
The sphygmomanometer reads 140 mmHg
